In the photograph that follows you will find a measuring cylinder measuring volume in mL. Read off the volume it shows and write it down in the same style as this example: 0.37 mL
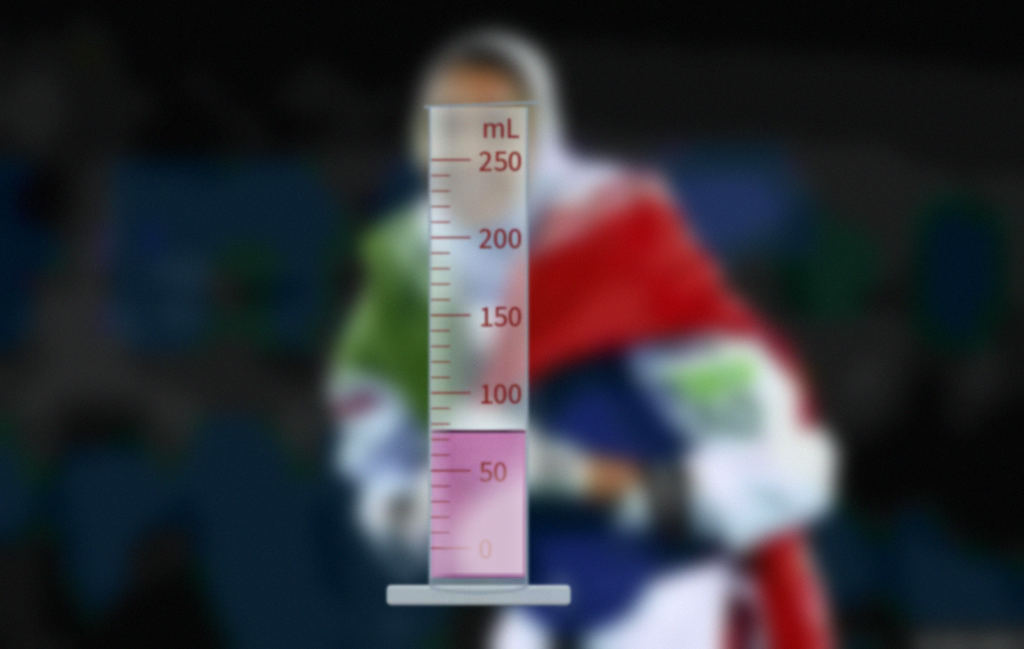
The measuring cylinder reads 75 mL
